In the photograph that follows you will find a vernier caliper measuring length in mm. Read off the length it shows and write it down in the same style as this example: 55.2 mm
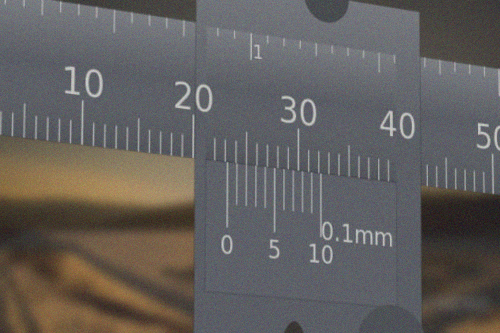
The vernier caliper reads 23.2 mm
